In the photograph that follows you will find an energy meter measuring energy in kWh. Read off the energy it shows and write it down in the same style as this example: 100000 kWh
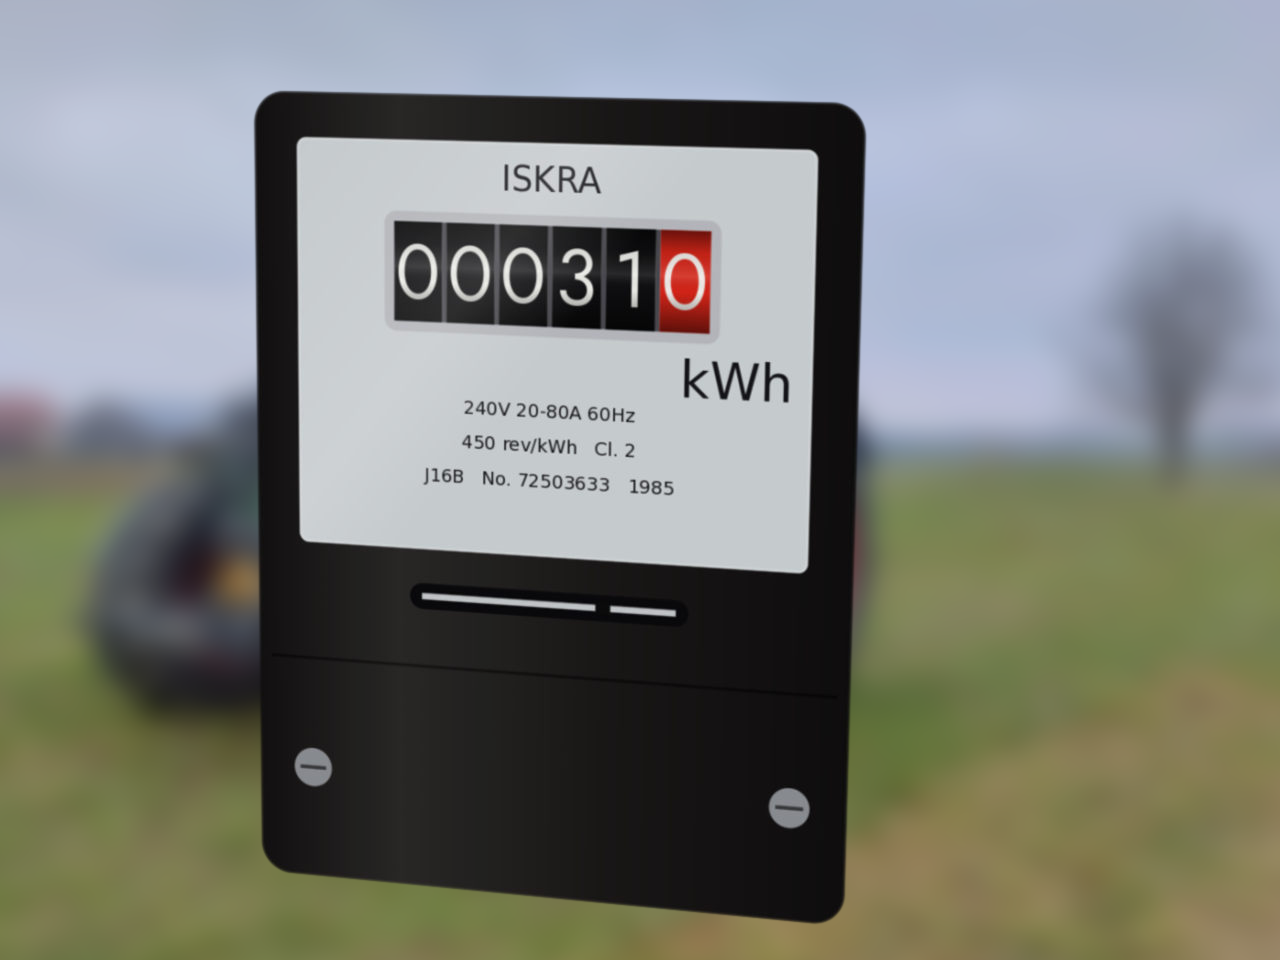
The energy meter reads 31.0 kWh
